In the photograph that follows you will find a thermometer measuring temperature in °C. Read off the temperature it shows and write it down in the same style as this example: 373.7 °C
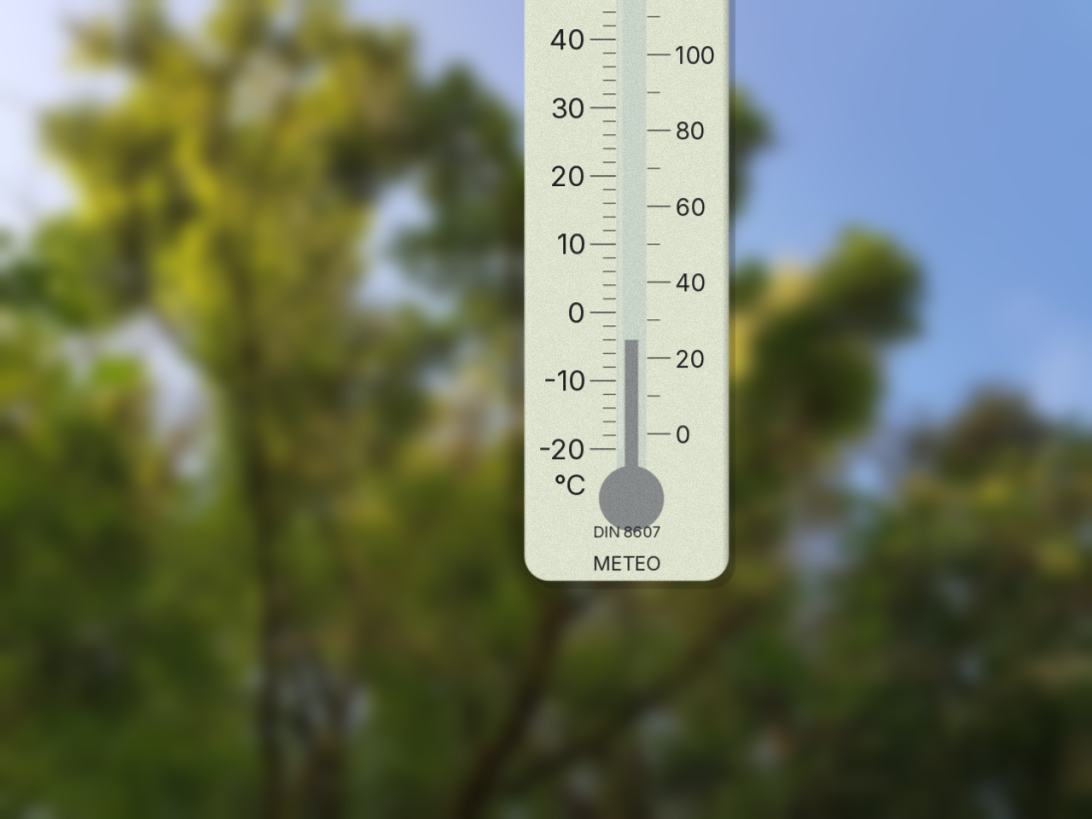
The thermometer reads -4 °C
